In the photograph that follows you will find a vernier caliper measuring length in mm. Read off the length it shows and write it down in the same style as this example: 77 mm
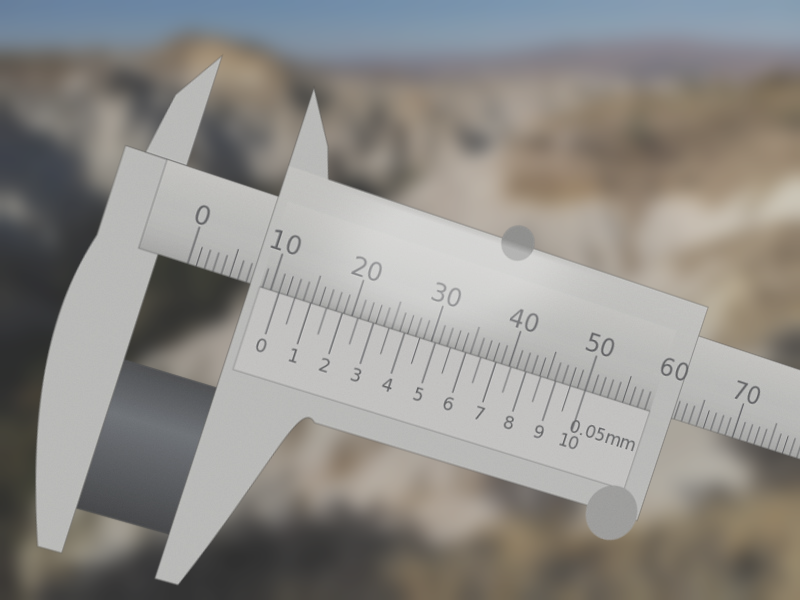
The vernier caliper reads 11.0 mm
